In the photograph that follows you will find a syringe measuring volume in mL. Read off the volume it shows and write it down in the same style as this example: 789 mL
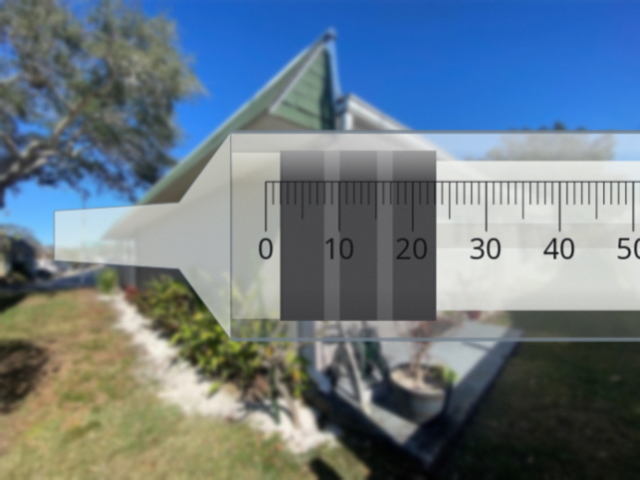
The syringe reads 2 mL
